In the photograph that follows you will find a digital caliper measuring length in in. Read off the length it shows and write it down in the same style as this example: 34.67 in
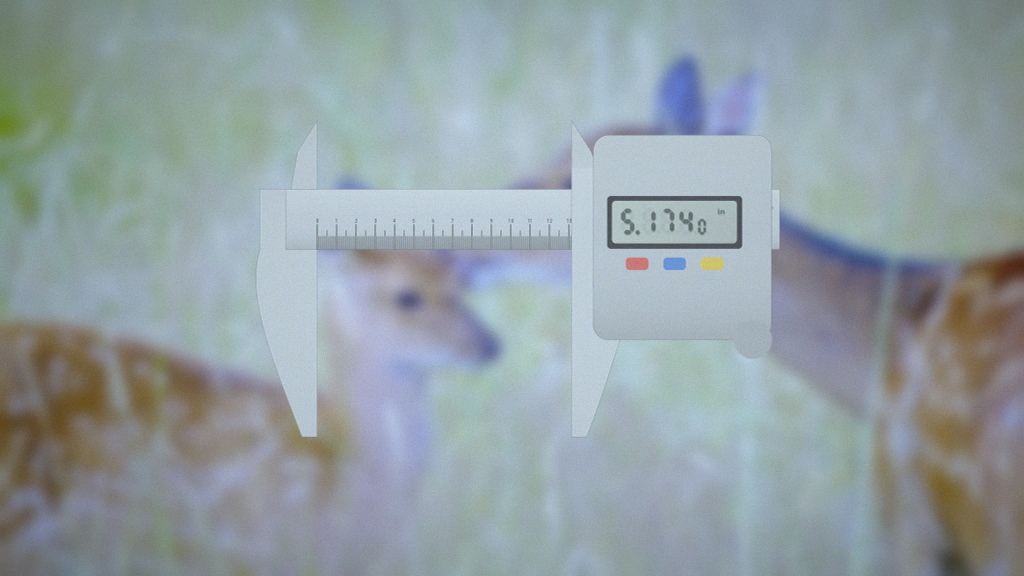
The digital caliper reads 5.1740 in
